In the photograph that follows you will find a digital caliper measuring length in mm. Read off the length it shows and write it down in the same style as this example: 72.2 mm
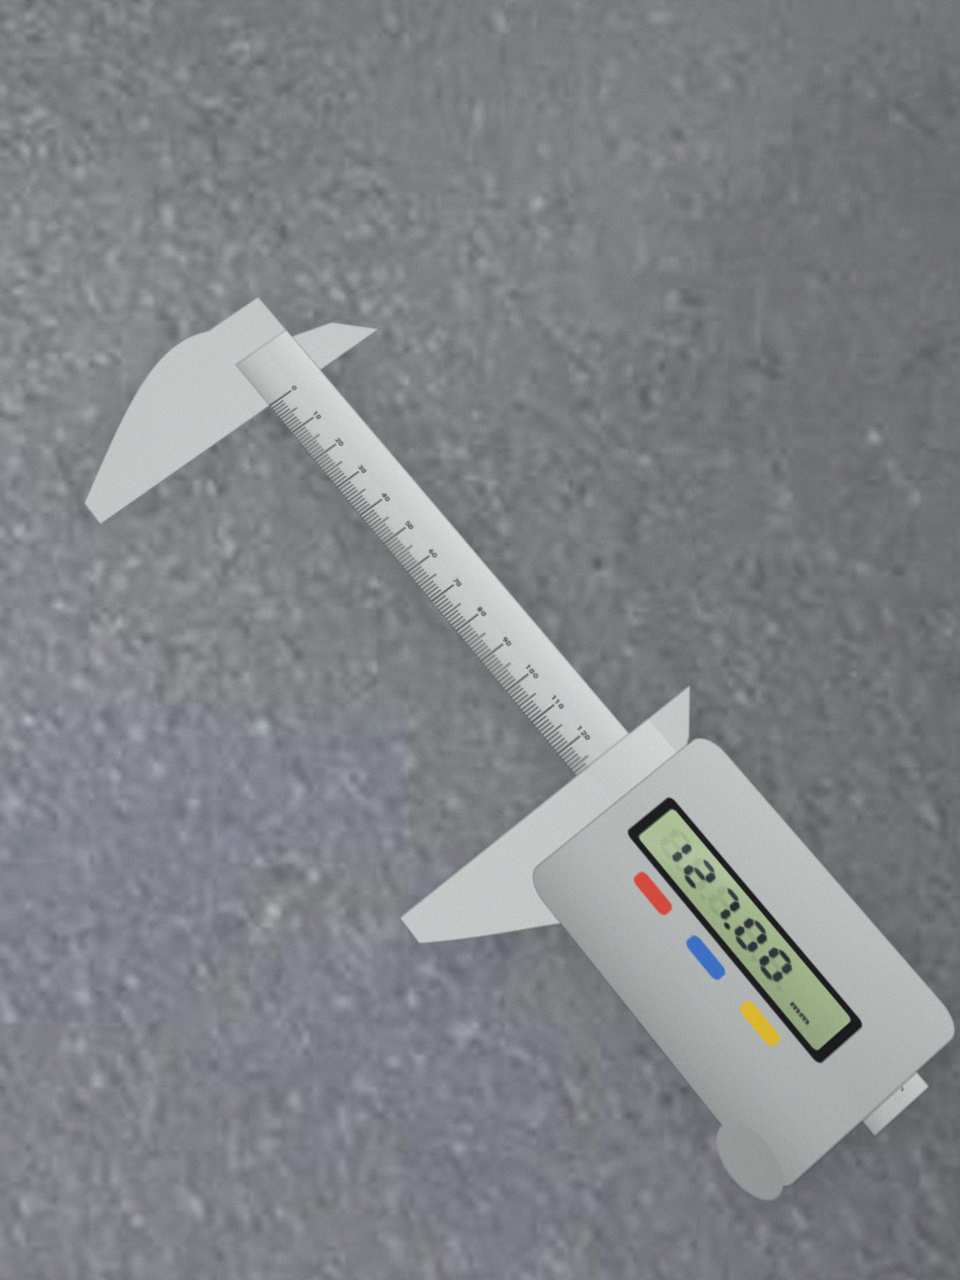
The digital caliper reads 127.00 mm
